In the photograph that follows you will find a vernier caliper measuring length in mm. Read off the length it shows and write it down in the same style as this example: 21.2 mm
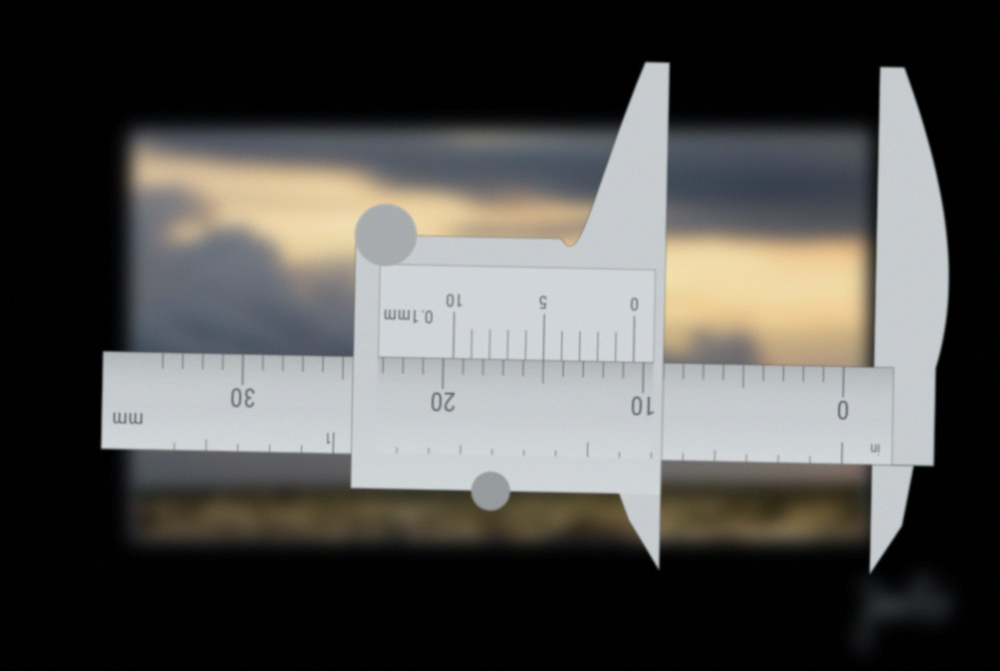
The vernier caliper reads 10.5 mm
